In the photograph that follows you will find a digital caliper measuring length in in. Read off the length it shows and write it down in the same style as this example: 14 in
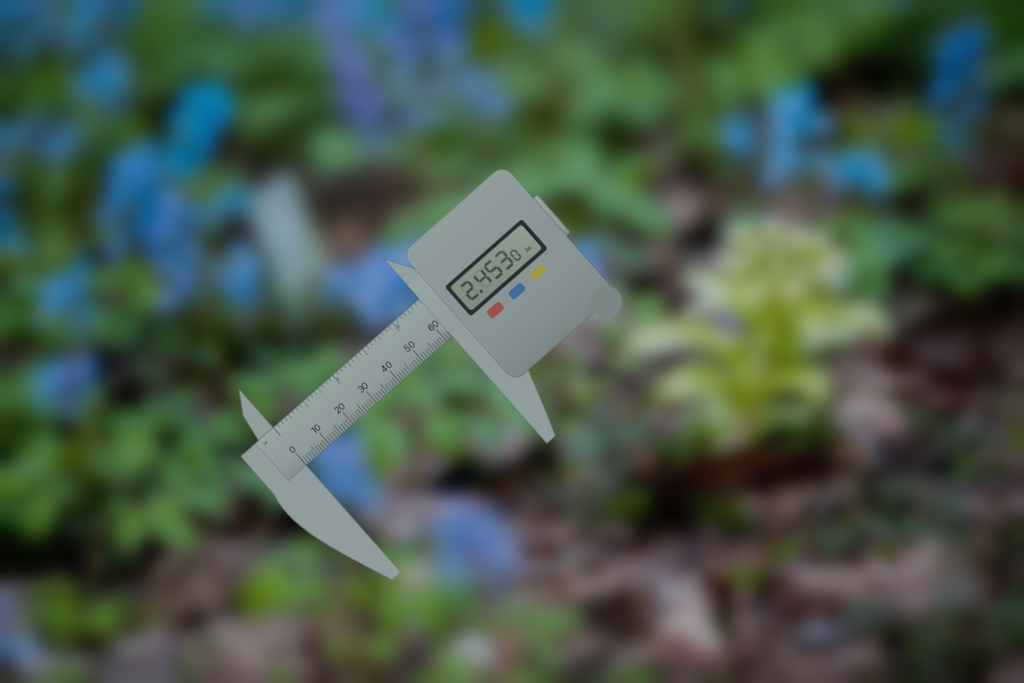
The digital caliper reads 2.4530 in
